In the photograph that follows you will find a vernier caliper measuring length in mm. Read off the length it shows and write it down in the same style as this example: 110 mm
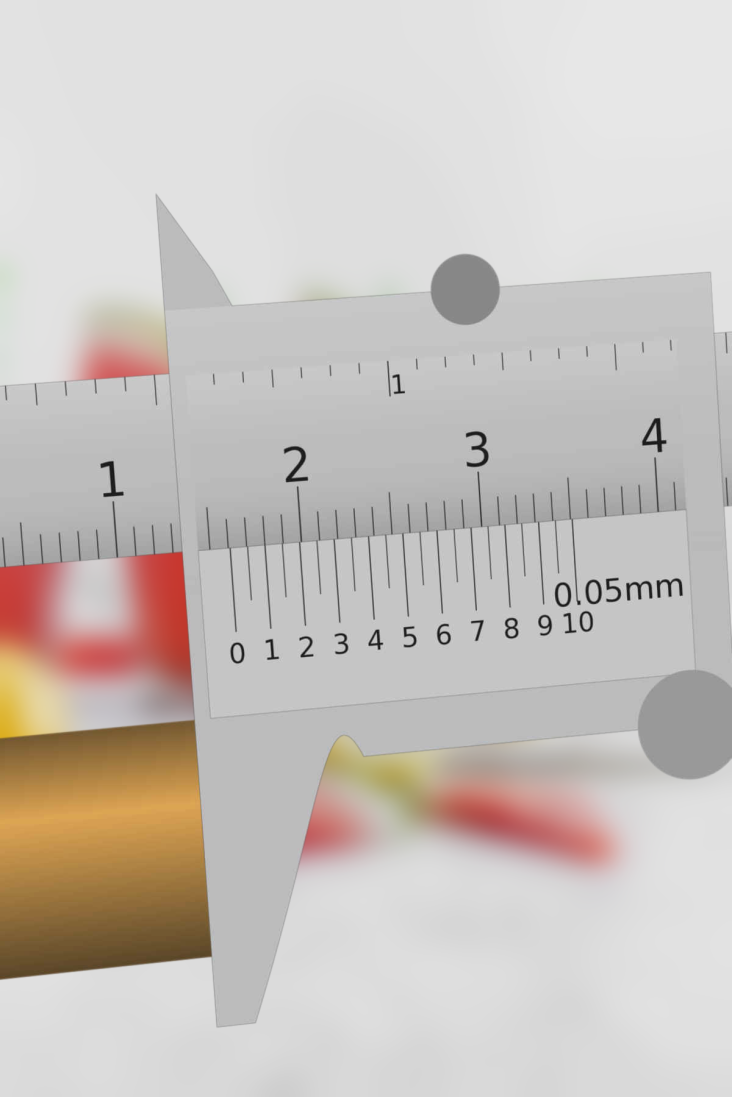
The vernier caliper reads 16.1 mm
